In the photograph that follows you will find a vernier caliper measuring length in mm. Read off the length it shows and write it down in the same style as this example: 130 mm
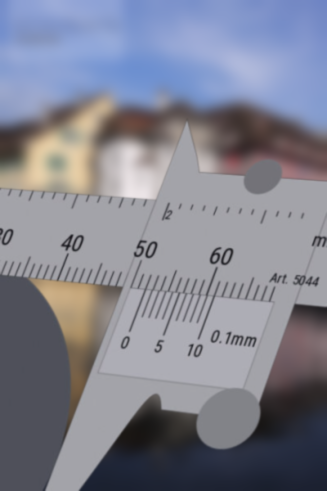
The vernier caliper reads 52.0 mm
